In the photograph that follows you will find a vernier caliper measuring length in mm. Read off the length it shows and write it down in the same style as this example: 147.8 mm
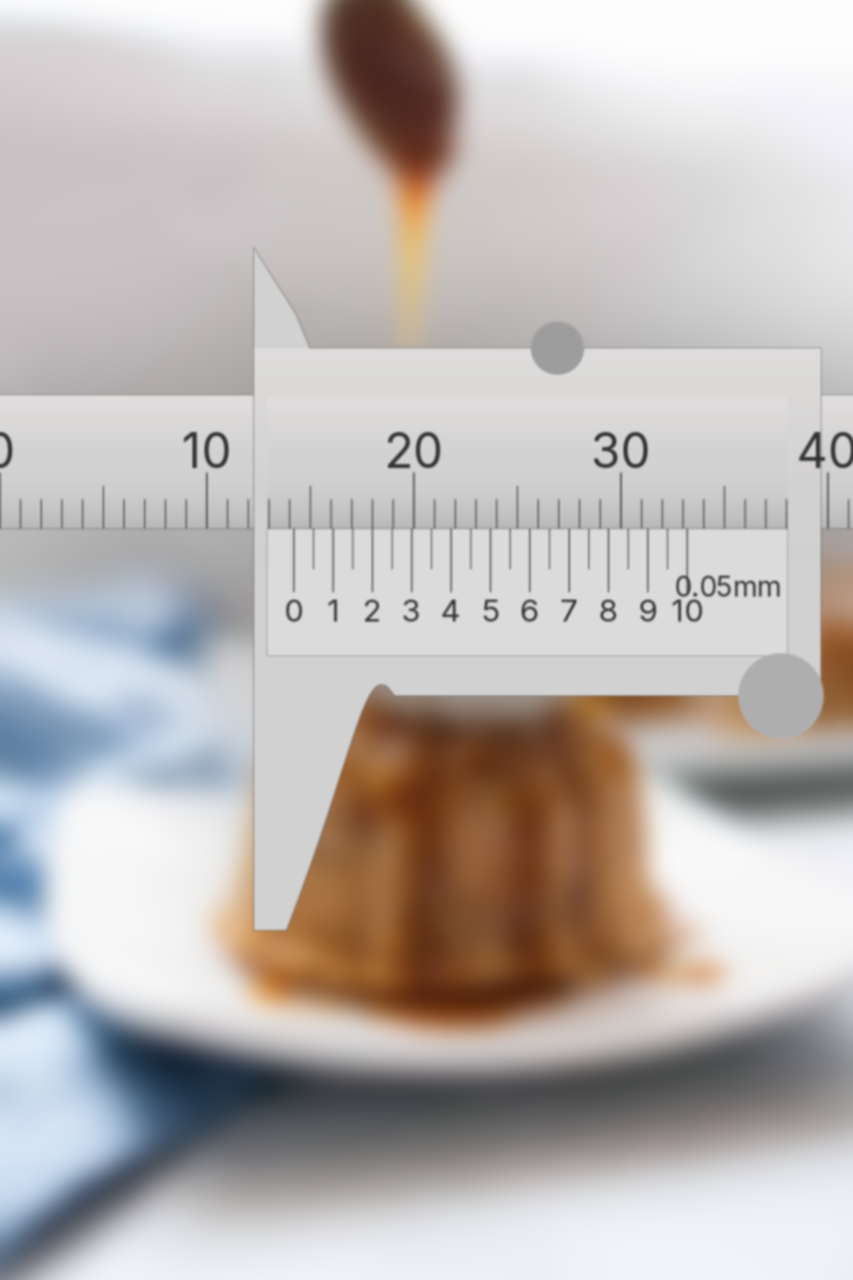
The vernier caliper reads 14.2 mm
